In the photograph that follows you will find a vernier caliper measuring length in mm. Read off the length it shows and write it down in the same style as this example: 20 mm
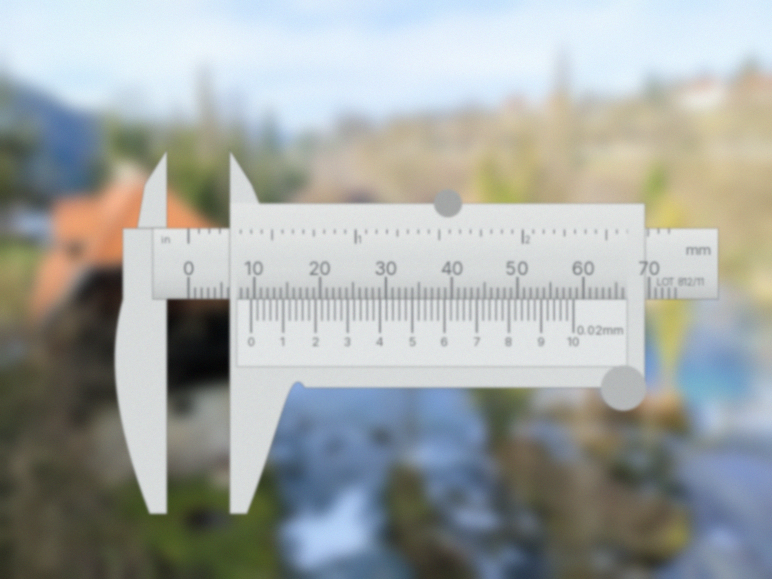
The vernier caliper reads 9.5 mm
